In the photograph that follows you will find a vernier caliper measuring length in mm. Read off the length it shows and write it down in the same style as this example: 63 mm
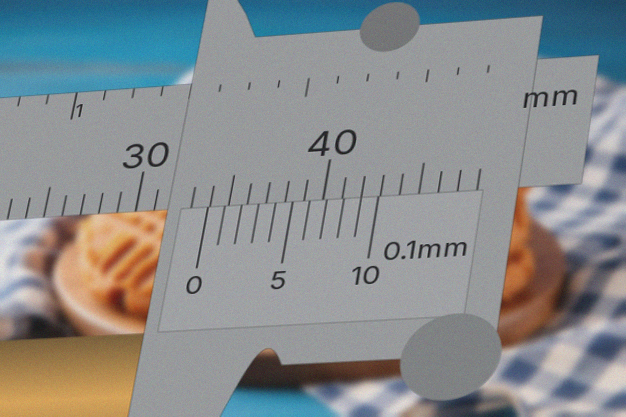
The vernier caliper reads 33.9 mm
